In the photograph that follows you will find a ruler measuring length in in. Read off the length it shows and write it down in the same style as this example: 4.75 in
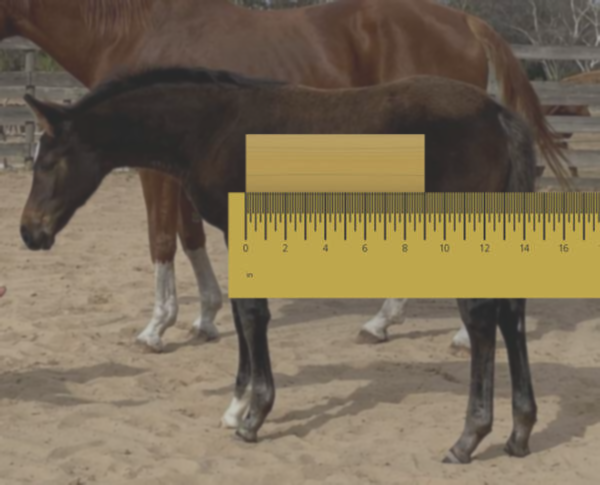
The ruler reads 9 in
